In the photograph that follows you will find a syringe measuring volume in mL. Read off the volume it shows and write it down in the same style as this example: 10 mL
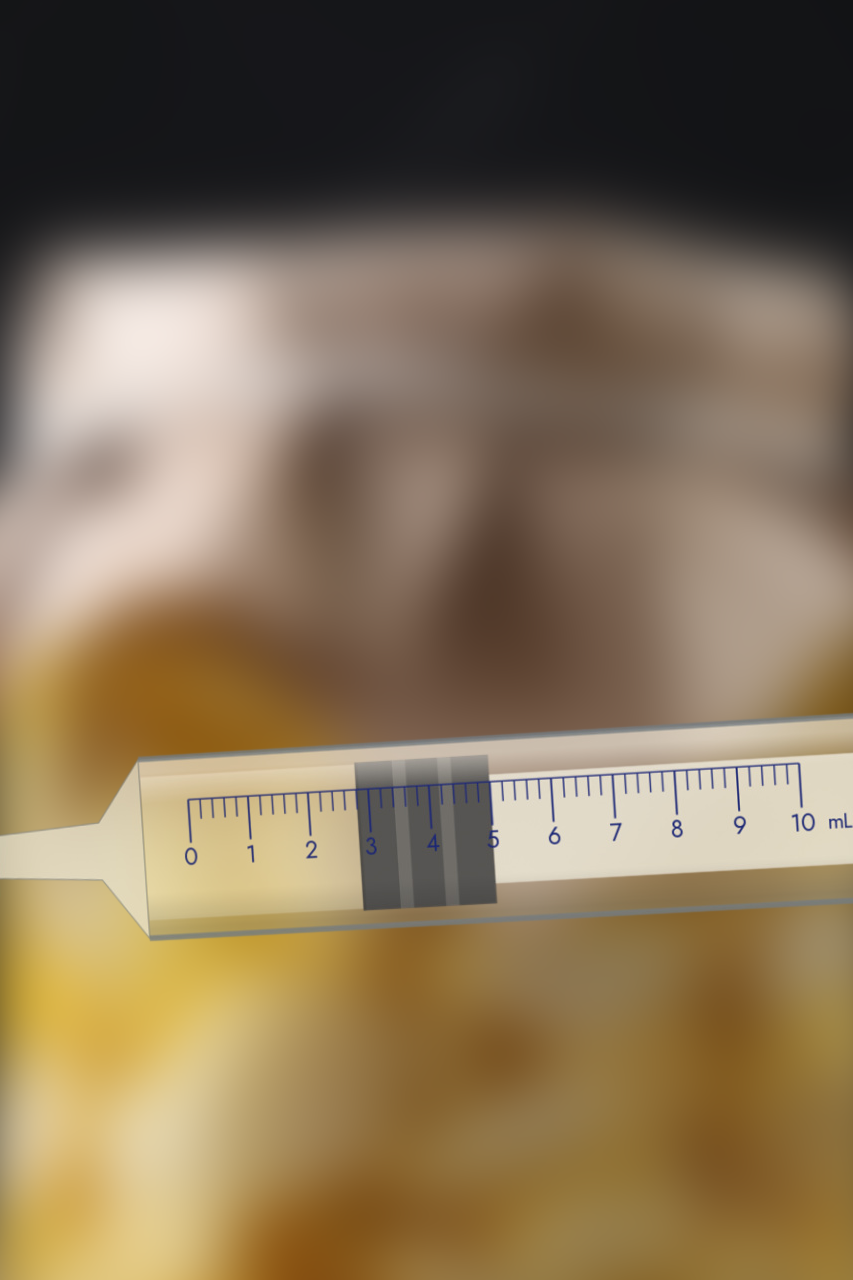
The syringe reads 2.8 mL
